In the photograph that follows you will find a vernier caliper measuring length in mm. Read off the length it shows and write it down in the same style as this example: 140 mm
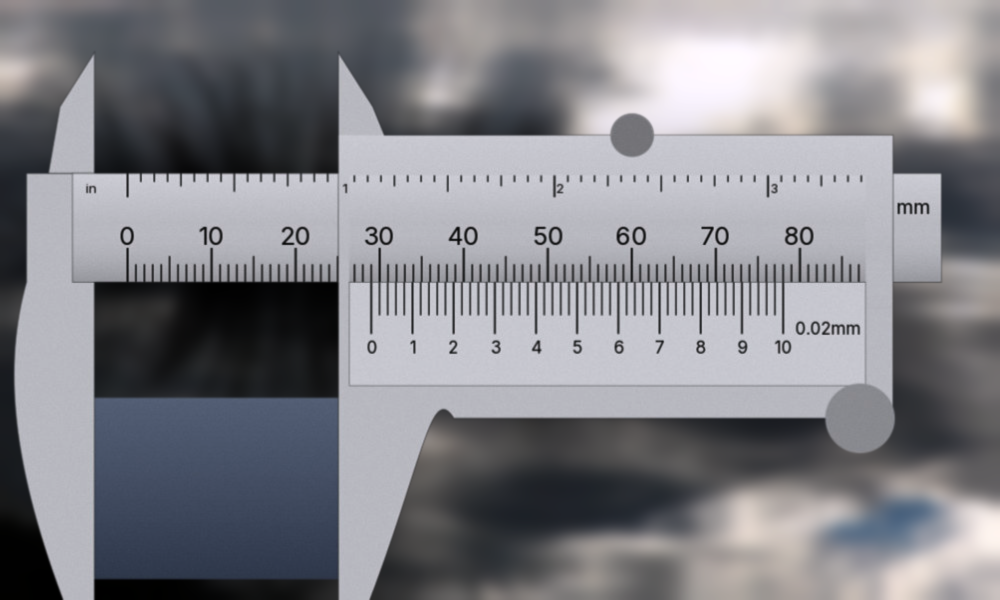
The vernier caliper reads 29.0 mm
